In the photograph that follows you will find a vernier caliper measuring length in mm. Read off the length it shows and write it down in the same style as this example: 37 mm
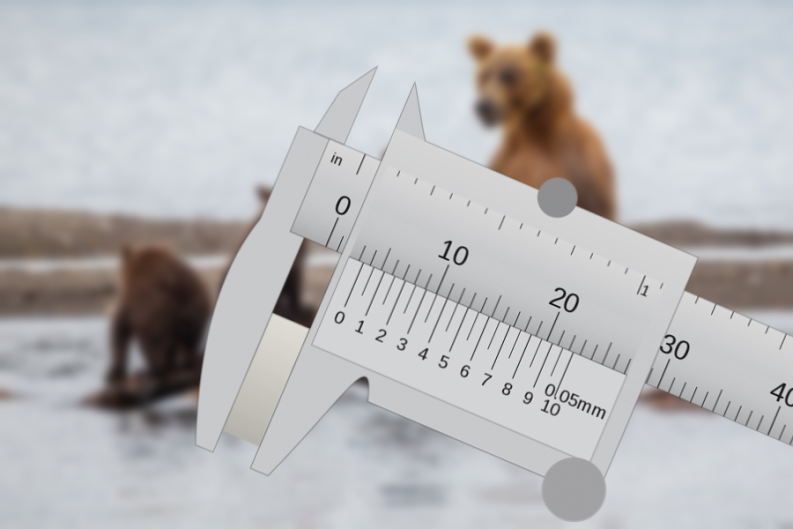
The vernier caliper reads 3.4 mm
